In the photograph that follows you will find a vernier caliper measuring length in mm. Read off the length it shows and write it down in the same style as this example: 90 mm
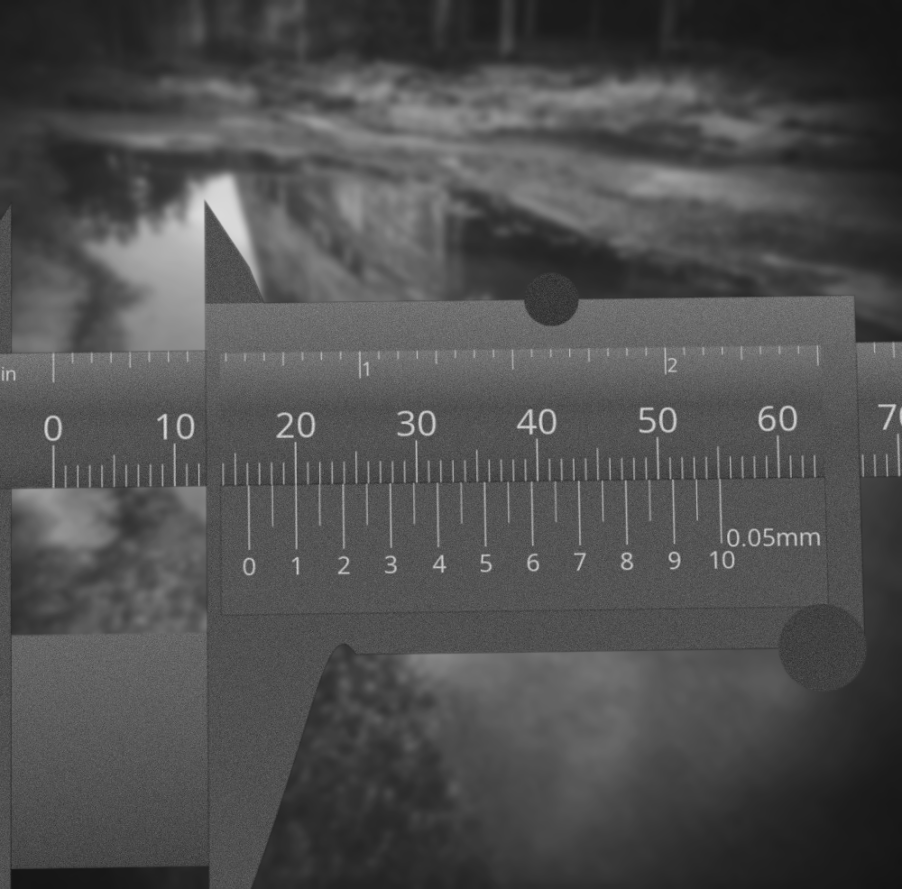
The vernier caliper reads 16.1 mm
